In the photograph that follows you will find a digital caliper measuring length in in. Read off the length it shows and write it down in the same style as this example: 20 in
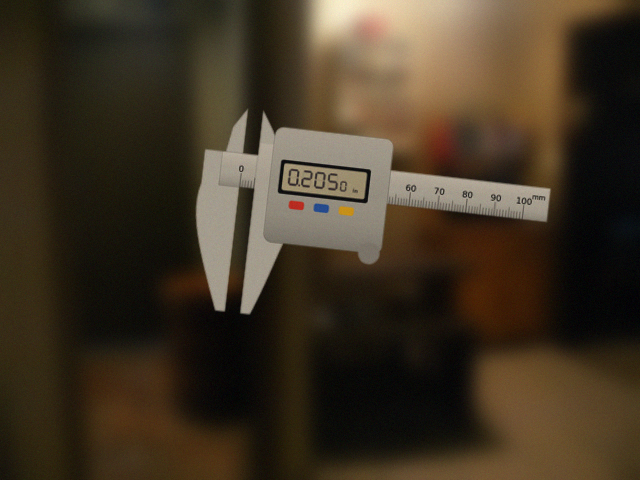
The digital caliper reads 0.2050 in
